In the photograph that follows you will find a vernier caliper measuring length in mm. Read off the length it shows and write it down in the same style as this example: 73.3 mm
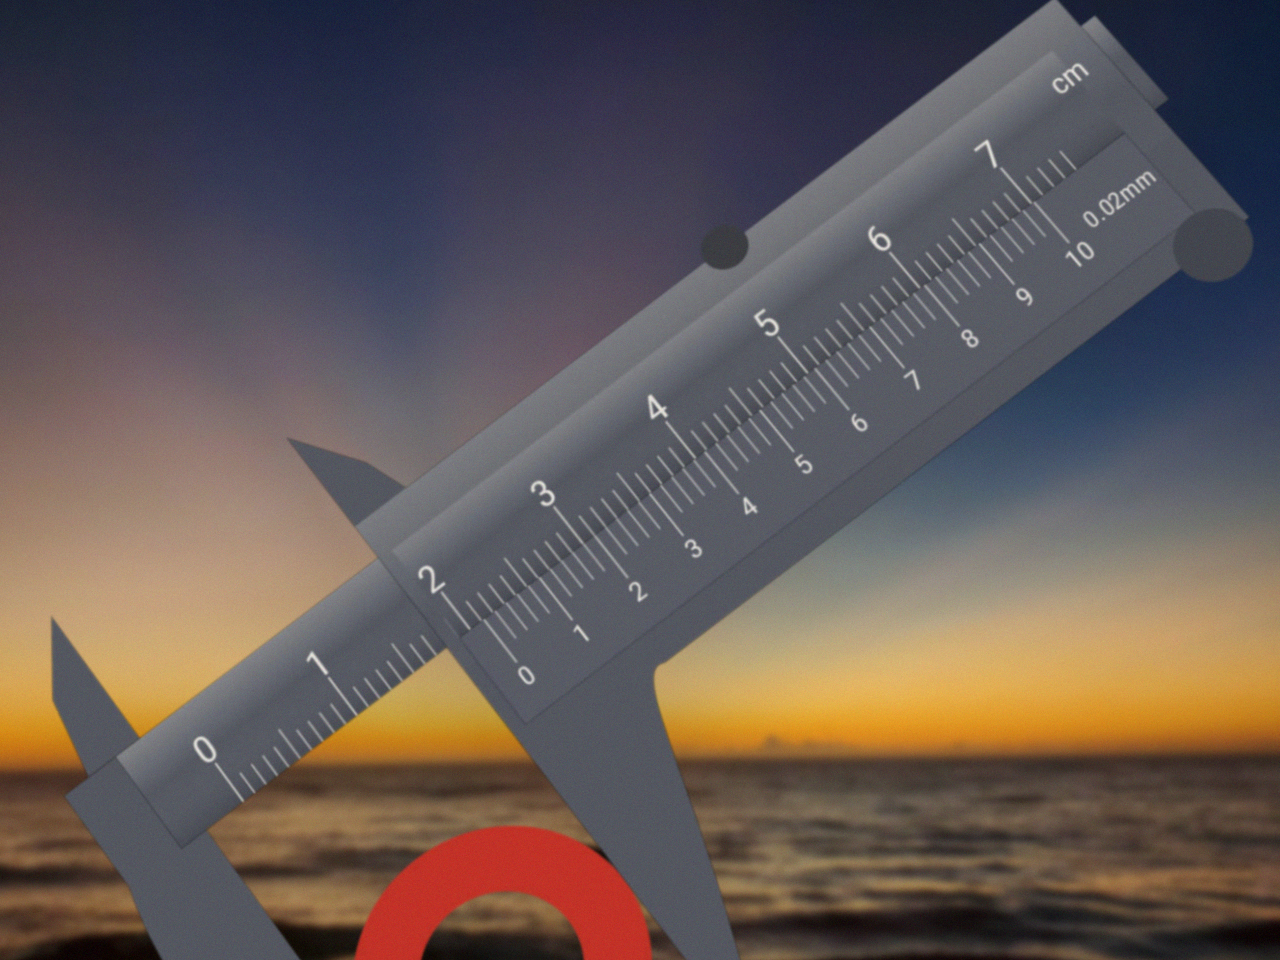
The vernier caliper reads 21.2 mm
